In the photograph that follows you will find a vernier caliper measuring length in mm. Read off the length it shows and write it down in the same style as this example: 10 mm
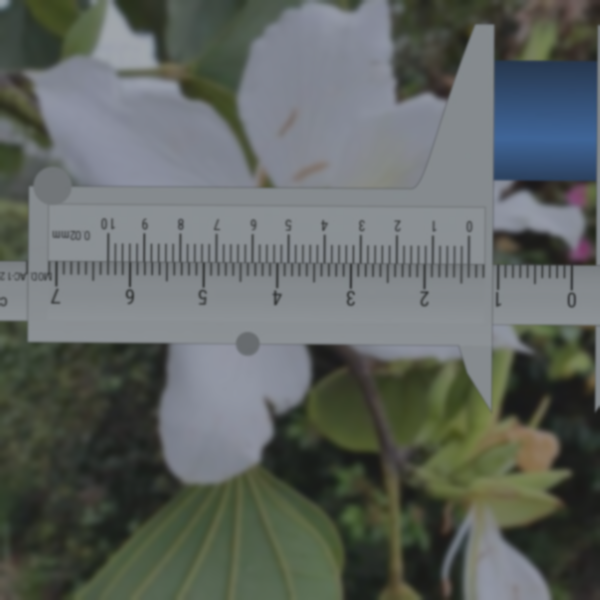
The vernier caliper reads 14.0 mm
